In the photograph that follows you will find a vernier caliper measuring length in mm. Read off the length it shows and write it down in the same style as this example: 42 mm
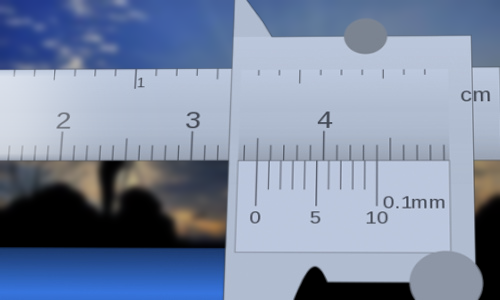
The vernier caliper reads 35.0 mm
